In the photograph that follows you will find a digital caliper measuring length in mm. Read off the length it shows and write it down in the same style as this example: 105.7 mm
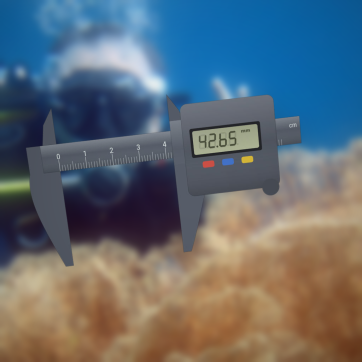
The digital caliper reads 42.65 mm
